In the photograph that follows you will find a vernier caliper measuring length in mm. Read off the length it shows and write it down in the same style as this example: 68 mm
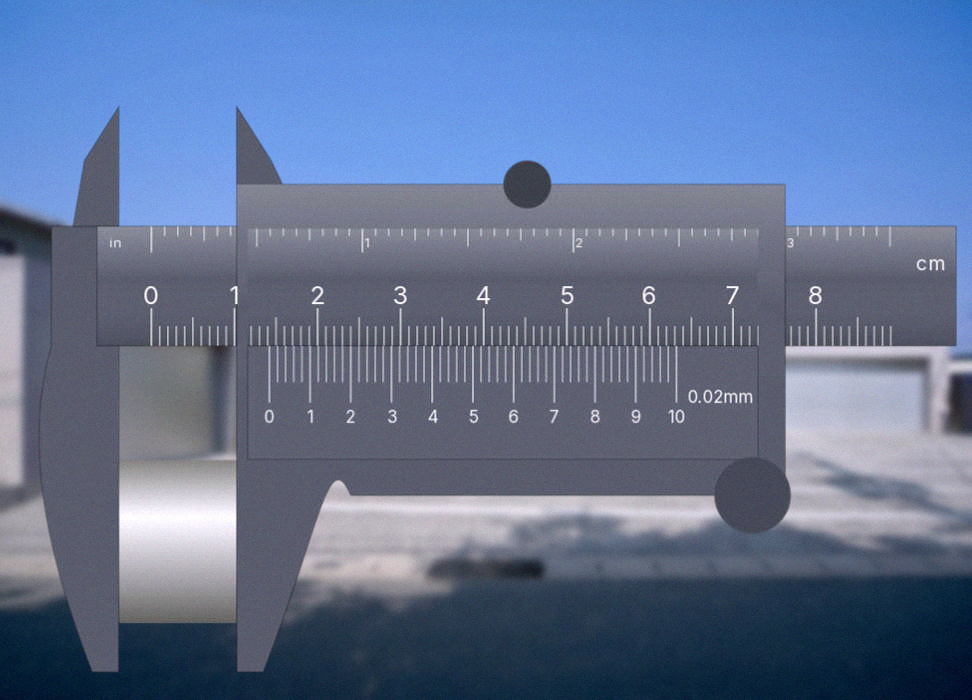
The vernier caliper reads 14.2 mm
